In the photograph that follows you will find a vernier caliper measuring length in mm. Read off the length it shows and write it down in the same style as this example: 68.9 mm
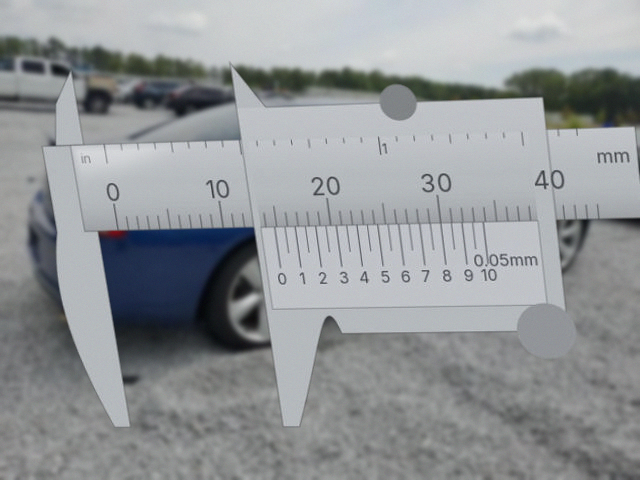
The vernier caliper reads 14.8 mm
